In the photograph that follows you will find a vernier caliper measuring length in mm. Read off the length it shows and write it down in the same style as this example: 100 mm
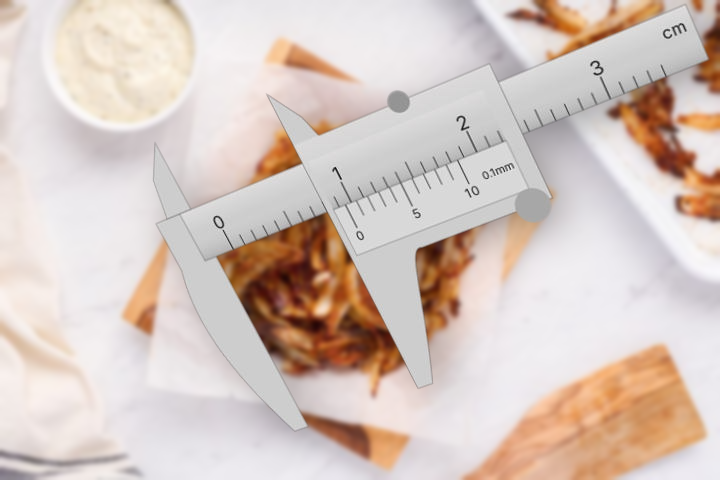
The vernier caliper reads 9.5 mm
